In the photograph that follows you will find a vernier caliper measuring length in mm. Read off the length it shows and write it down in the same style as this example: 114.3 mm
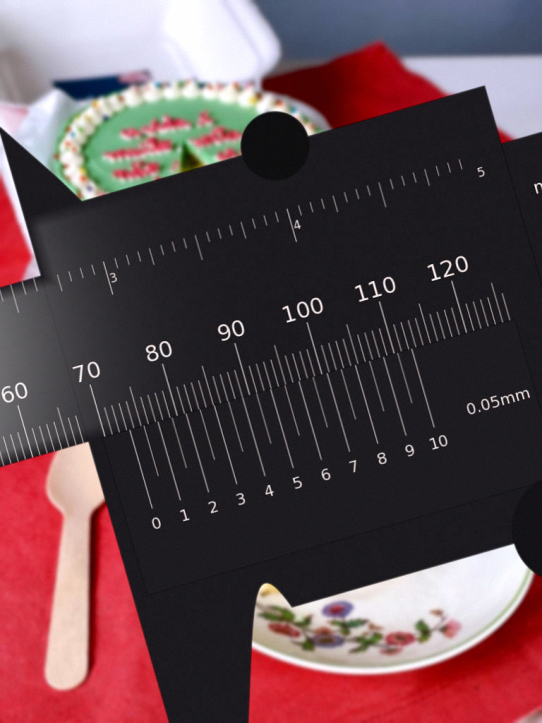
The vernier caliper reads 73.4 mm
